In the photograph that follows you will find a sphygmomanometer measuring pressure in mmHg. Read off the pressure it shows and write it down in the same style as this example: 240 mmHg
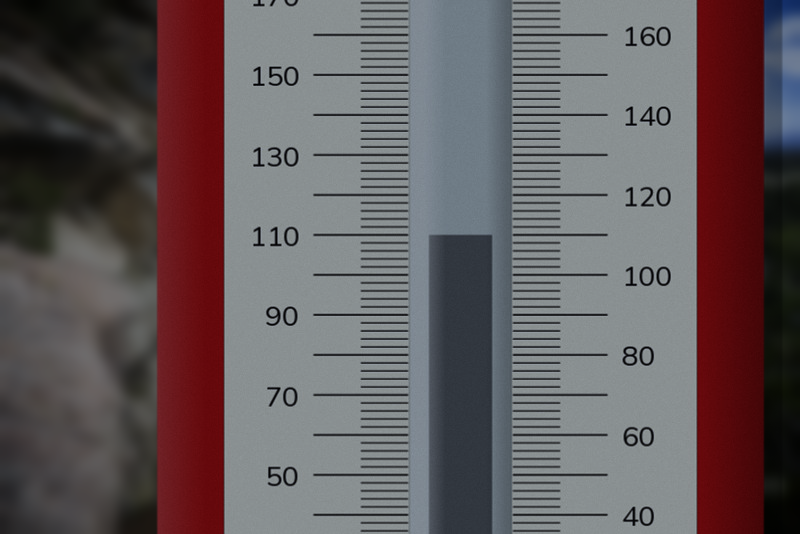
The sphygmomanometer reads 110 mmHg
